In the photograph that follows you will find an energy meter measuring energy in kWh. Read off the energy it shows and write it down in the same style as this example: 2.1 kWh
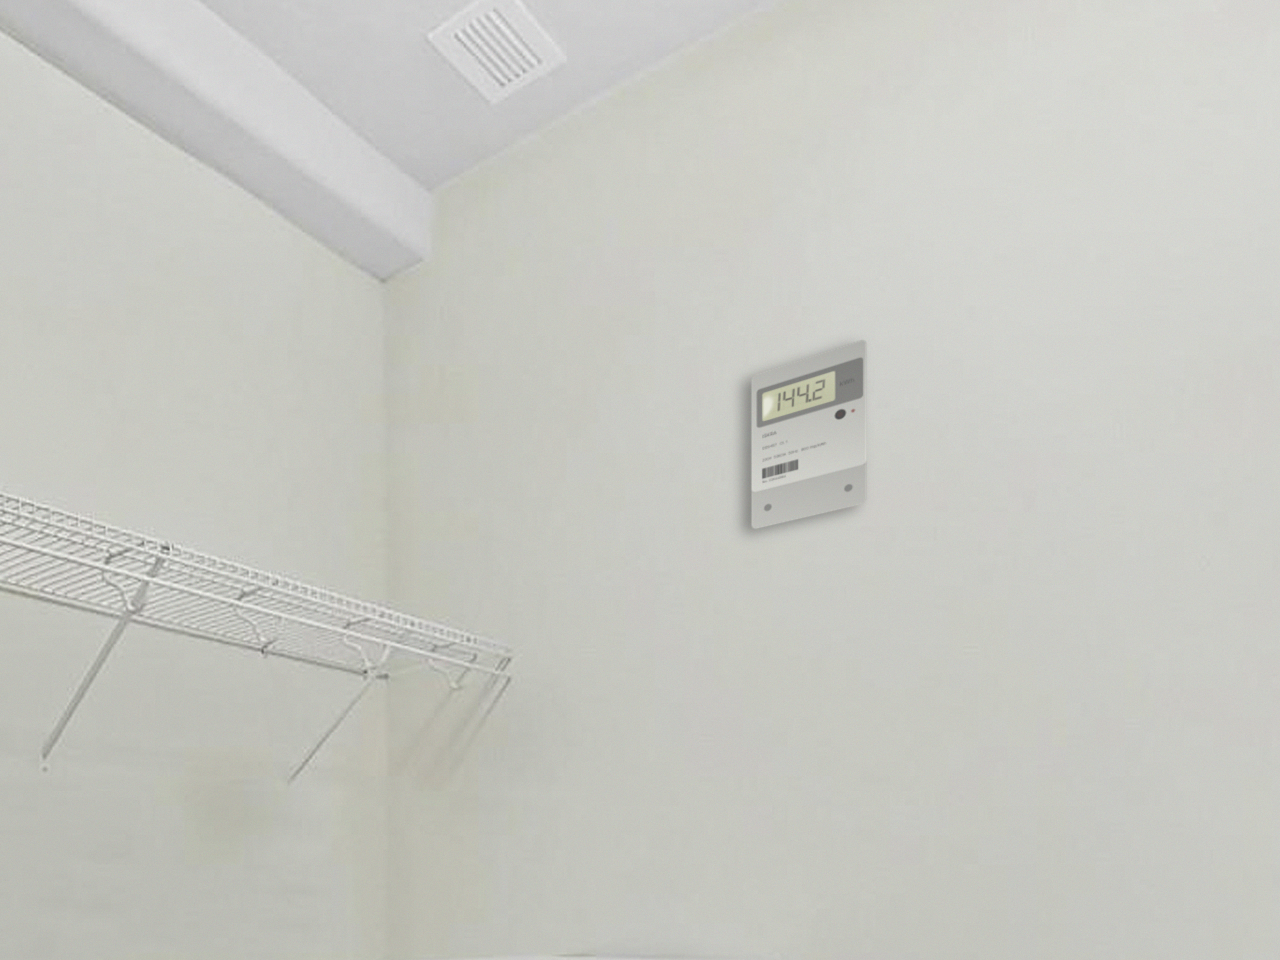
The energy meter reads 144.2 kWh
